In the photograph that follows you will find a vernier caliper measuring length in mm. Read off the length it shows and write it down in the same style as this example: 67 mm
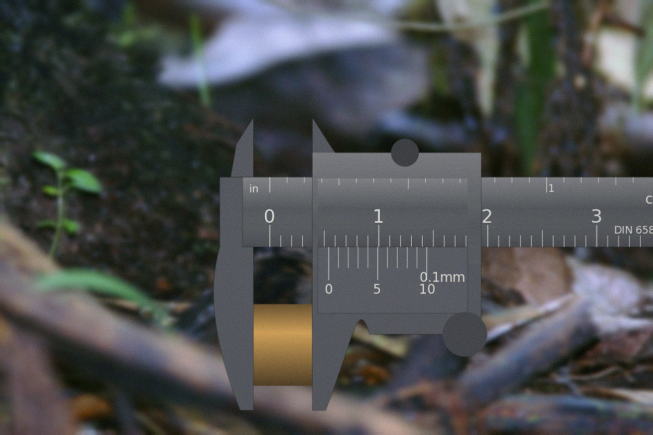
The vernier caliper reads 5.4 mm
